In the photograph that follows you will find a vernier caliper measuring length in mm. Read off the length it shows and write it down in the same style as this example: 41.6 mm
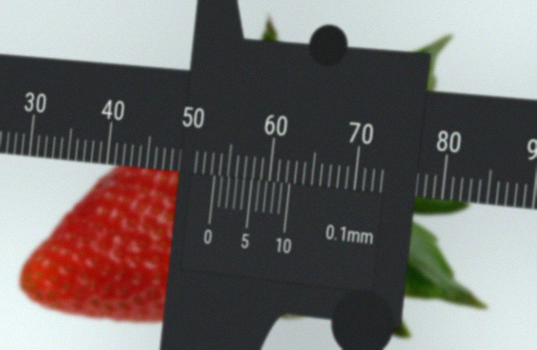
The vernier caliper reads 53.4 mm
